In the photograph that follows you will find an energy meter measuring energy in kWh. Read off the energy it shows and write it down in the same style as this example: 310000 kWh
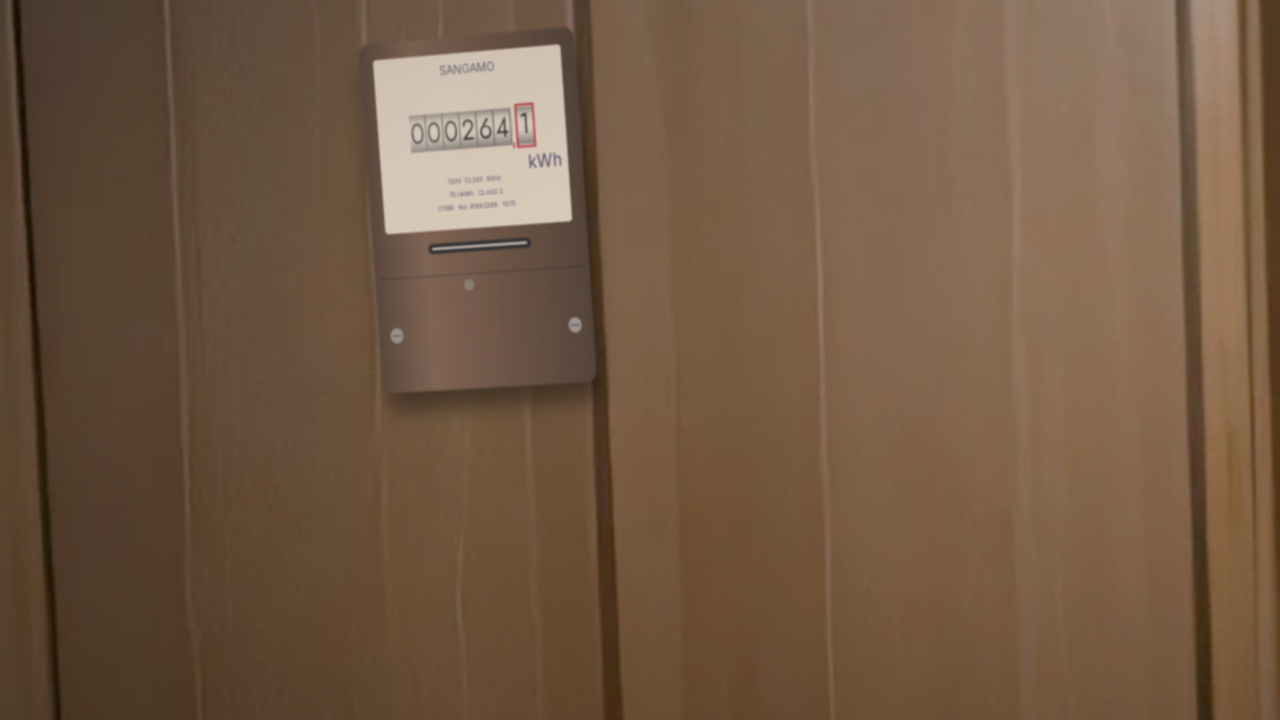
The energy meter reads 264.1 kWh
